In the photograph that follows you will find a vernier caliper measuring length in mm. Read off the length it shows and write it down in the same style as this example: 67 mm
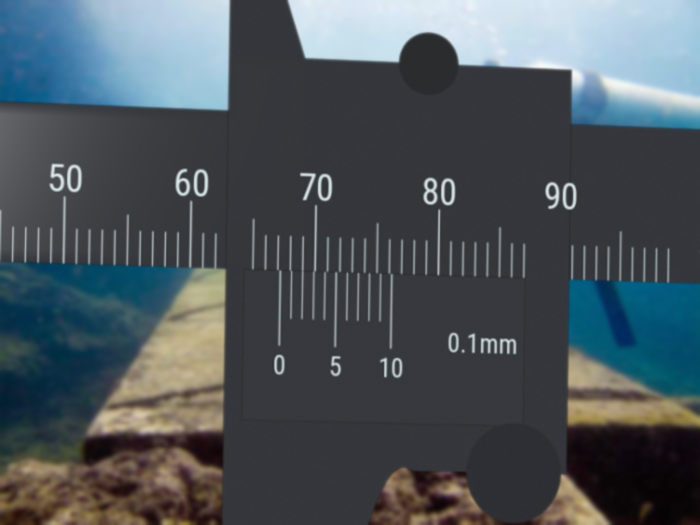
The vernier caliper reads 67.2 mm
